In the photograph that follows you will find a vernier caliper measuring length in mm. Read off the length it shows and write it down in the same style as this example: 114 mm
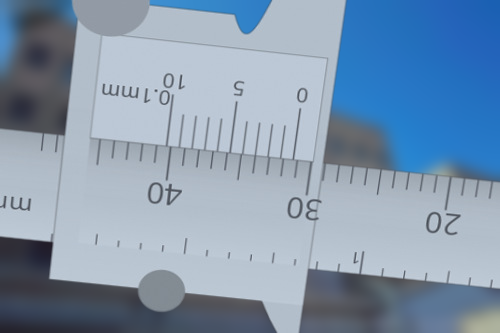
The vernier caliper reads 31.3 mm
